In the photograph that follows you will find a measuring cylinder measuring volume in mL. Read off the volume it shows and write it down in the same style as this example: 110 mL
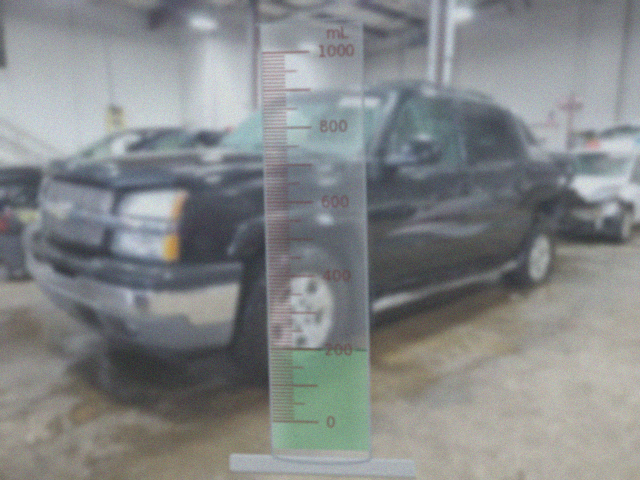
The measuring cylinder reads 200 mL
